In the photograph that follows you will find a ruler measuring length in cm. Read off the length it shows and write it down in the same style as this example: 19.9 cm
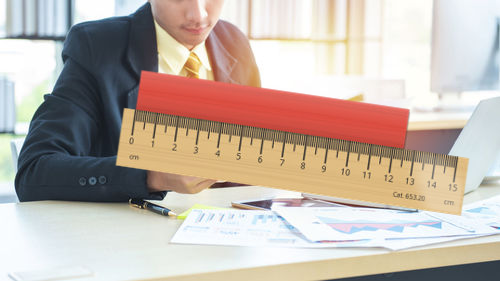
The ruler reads 12.5 cm
